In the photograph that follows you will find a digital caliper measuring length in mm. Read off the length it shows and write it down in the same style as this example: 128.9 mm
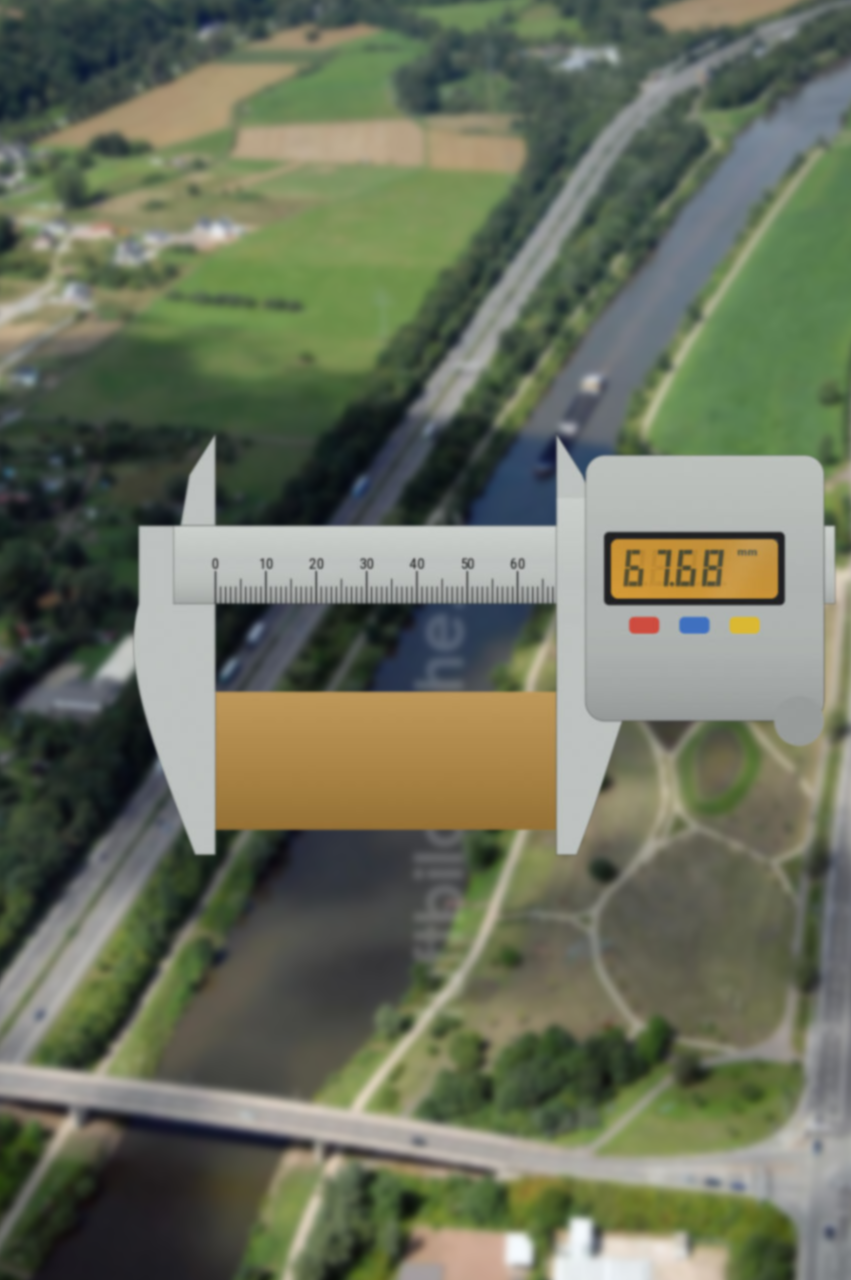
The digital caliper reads 67.68 mm
